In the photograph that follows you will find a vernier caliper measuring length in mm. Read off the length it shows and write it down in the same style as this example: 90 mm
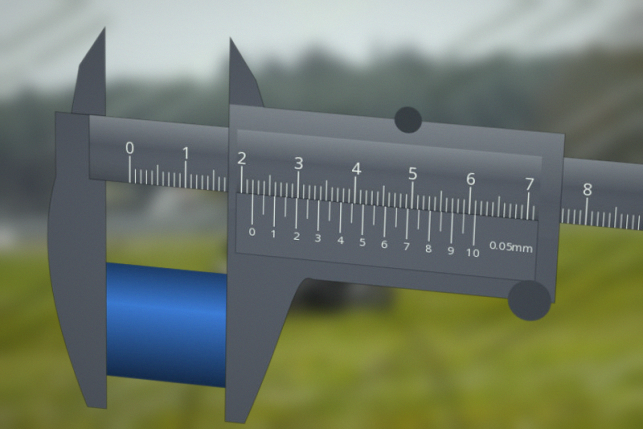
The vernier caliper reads 22.0 mm
